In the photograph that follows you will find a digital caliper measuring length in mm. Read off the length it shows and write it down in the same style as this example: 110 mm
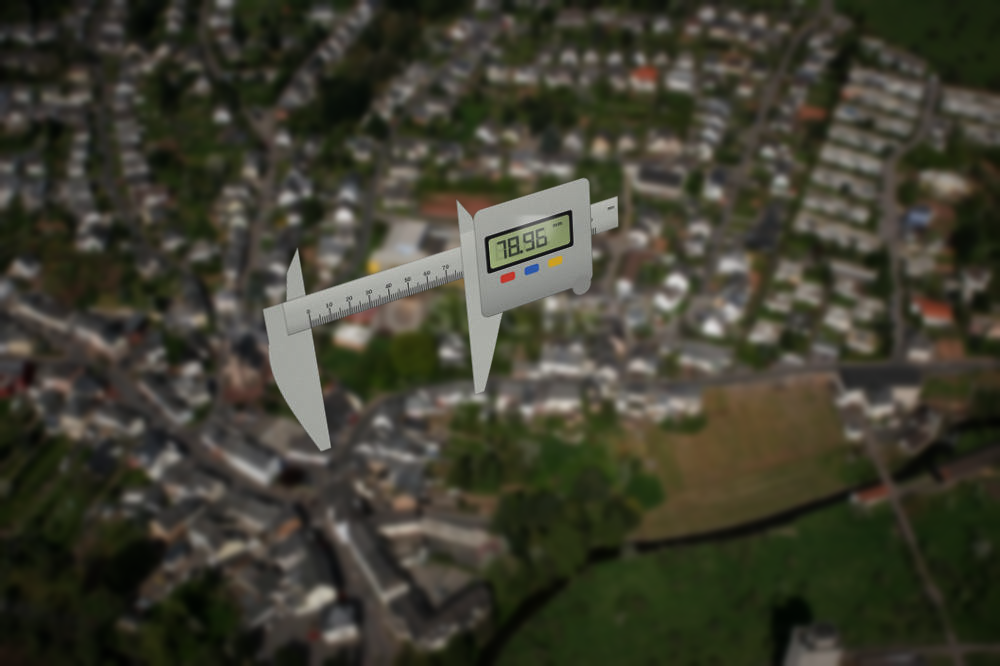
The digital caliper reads 78.96 mm
